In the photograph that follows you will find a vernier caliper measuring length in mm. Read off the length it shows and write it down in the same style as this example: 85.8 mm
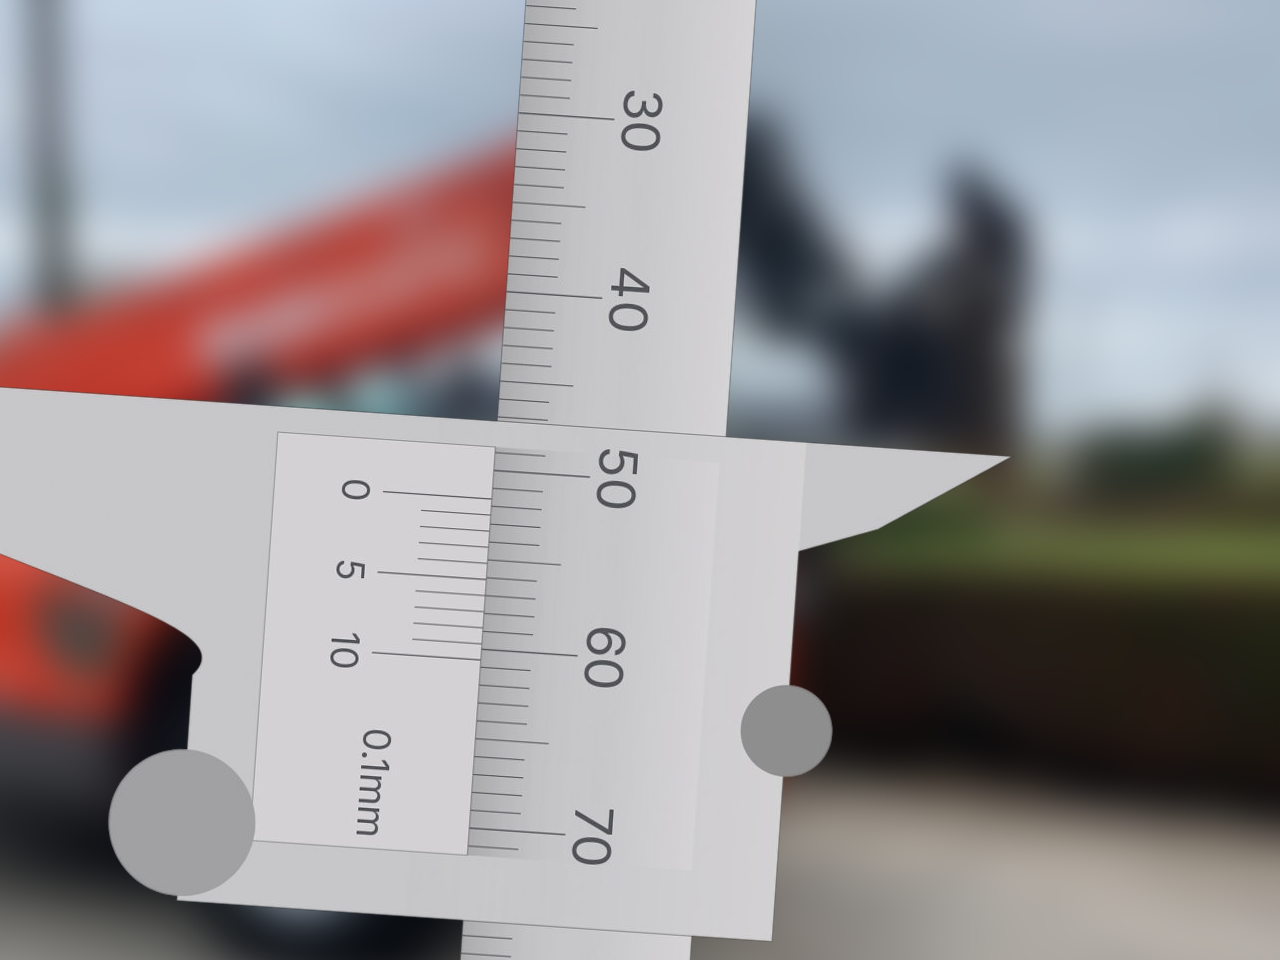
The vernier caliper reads 51.6 mm
